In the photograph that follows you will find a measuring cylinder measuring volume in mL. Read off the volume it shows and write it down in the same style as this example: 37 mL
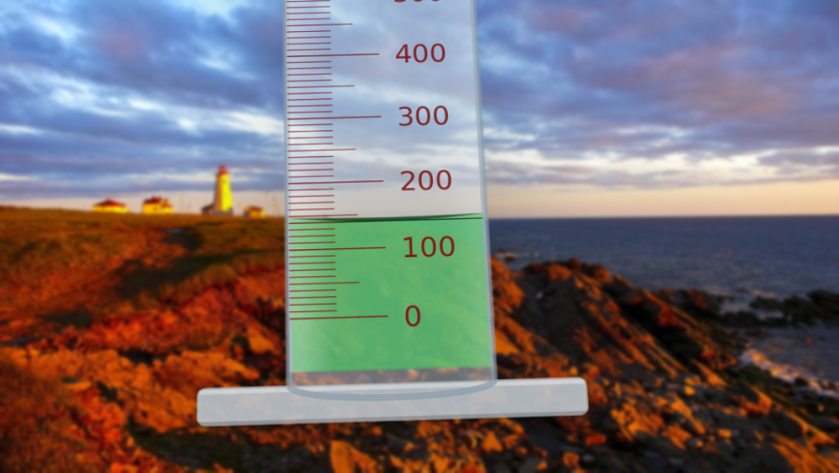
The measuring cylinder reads 140 mL
